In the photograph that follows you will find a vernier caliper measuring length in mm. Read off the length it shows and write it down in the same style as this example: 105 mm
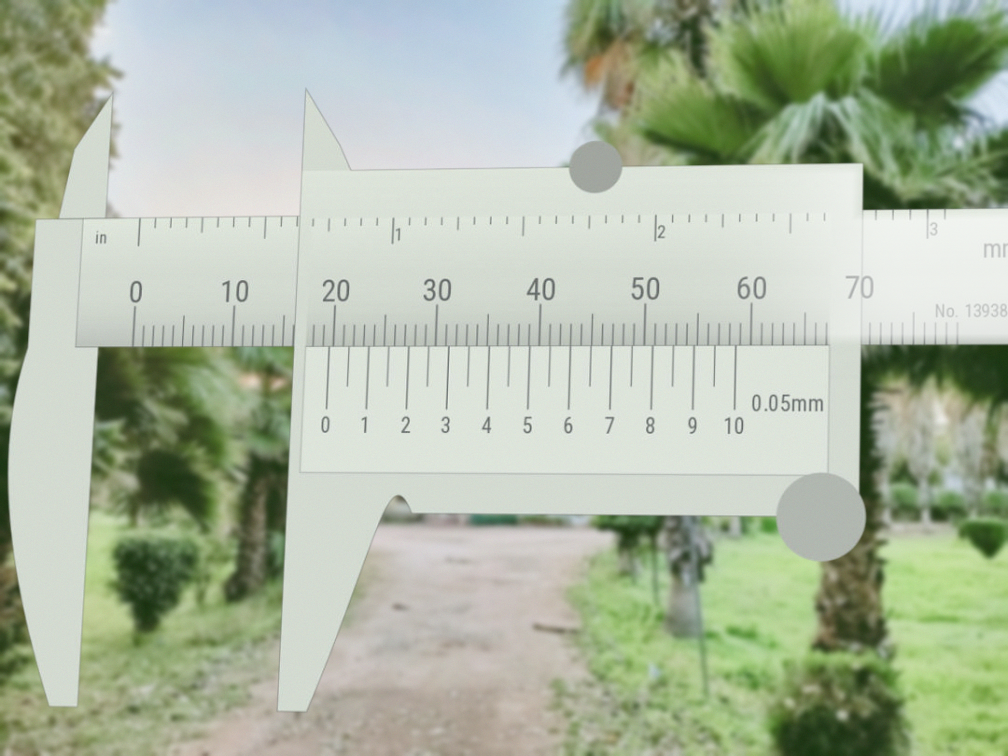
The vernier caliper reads 19.6 mm
